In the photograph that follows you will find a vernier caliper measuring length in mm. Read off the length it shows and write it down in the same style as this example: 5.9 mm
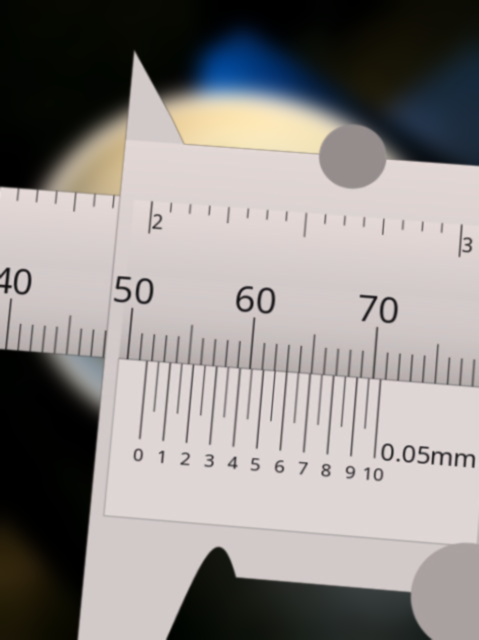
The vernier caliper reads 51.6 mm
